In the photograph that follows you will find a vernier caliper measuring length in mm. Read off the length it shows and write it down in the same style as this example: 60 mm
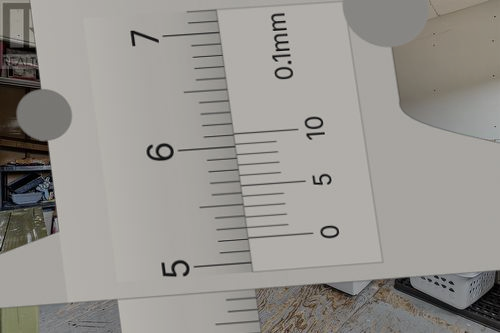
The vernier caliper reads 52.1 mm
